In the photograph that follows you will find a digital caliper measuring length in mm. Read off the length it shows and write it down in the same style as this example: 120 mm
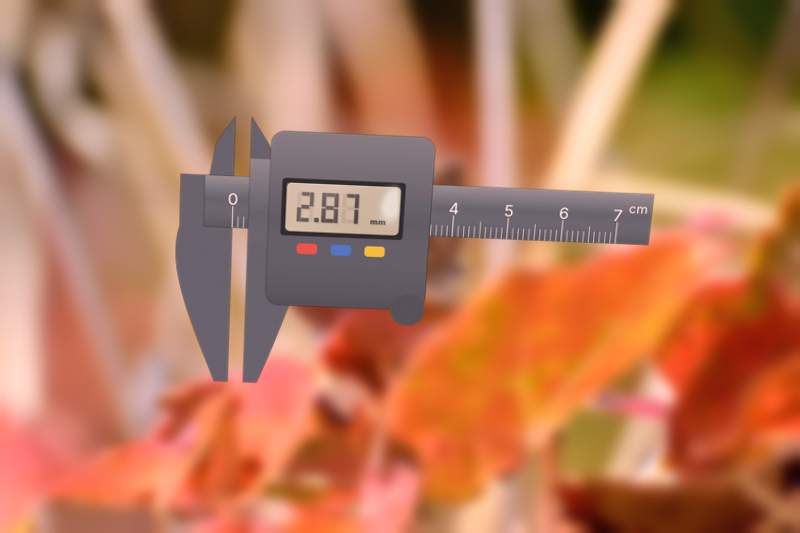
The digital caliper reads 2.87 mm
